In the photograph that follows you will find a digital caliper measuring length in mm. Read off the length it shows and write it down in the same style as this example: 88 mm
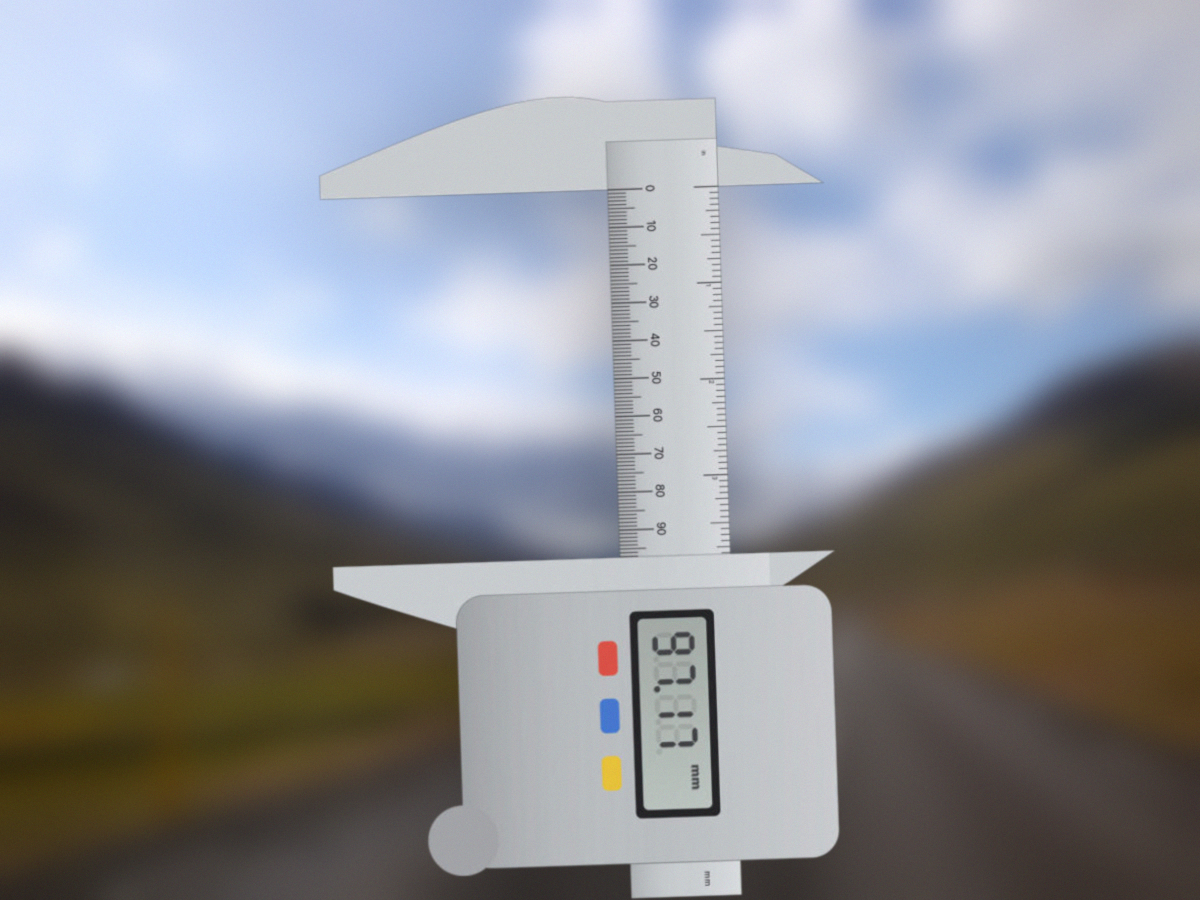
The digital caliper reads 97.17 mm
